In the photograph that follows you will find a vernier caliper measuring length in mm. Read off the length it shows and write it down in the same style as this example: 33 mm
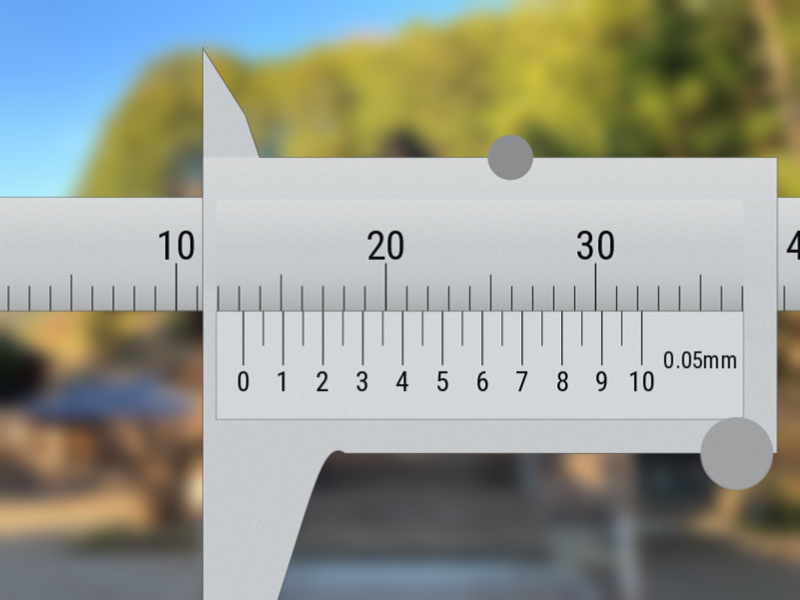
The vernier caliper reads 13.2 mm
